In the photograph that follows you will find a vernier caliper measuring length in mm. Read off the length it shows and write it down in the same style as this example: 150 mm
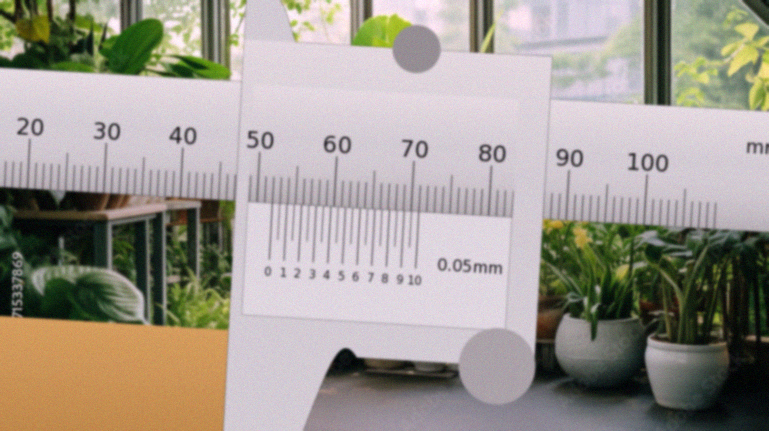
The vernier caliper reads 52.0 mm
